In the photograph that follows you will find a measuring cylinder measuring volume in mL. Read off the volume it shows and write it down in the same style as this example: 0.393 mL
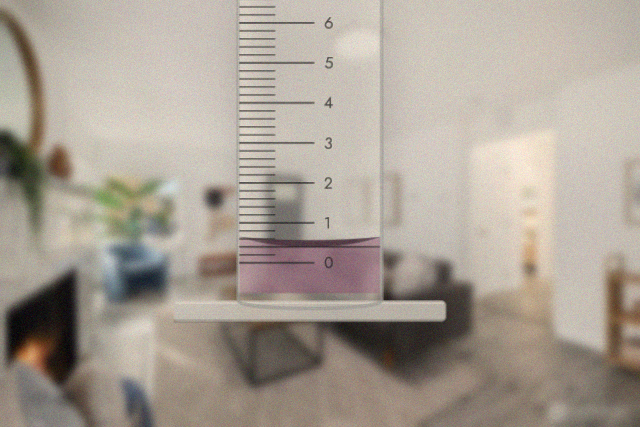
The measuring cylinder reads 0.4 mL
